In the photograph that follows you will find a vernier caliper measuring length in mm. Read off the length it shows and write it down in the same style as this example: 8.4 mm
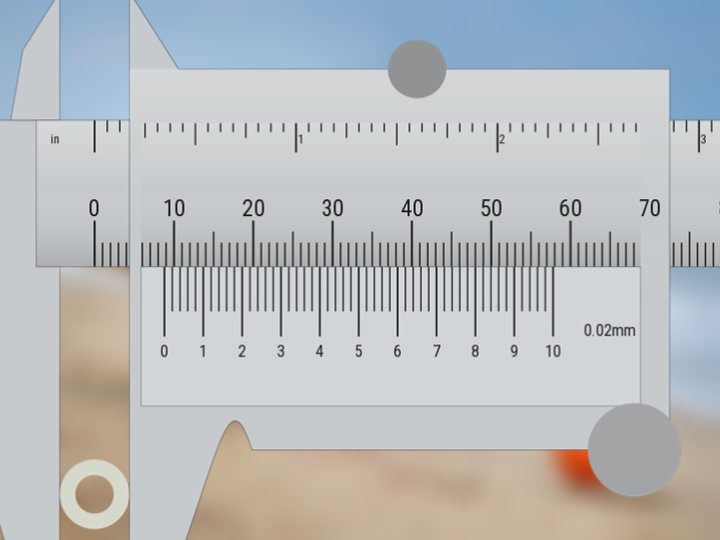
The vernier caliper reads 8.8 mm
